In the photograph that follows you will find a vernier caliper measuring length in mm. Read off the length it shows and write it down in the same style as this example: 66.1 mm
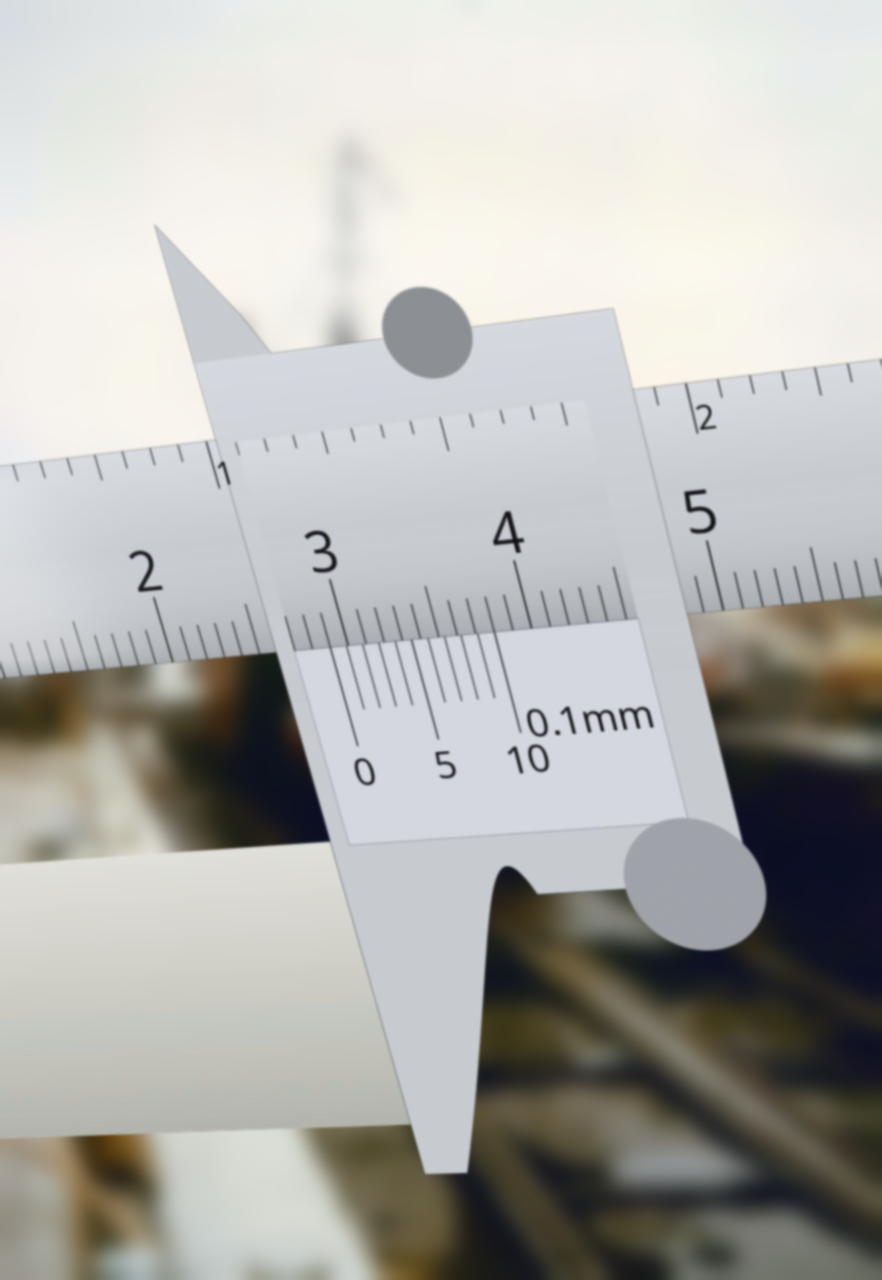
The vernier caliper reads 29.0 mm
